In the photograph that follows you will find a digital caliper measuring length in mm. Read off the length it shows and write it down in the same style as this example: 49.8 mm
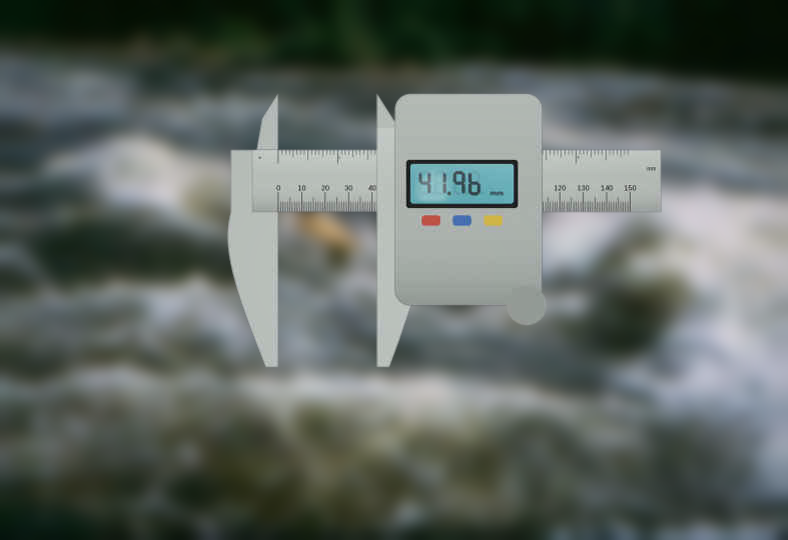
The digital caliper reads 41.96 mm
